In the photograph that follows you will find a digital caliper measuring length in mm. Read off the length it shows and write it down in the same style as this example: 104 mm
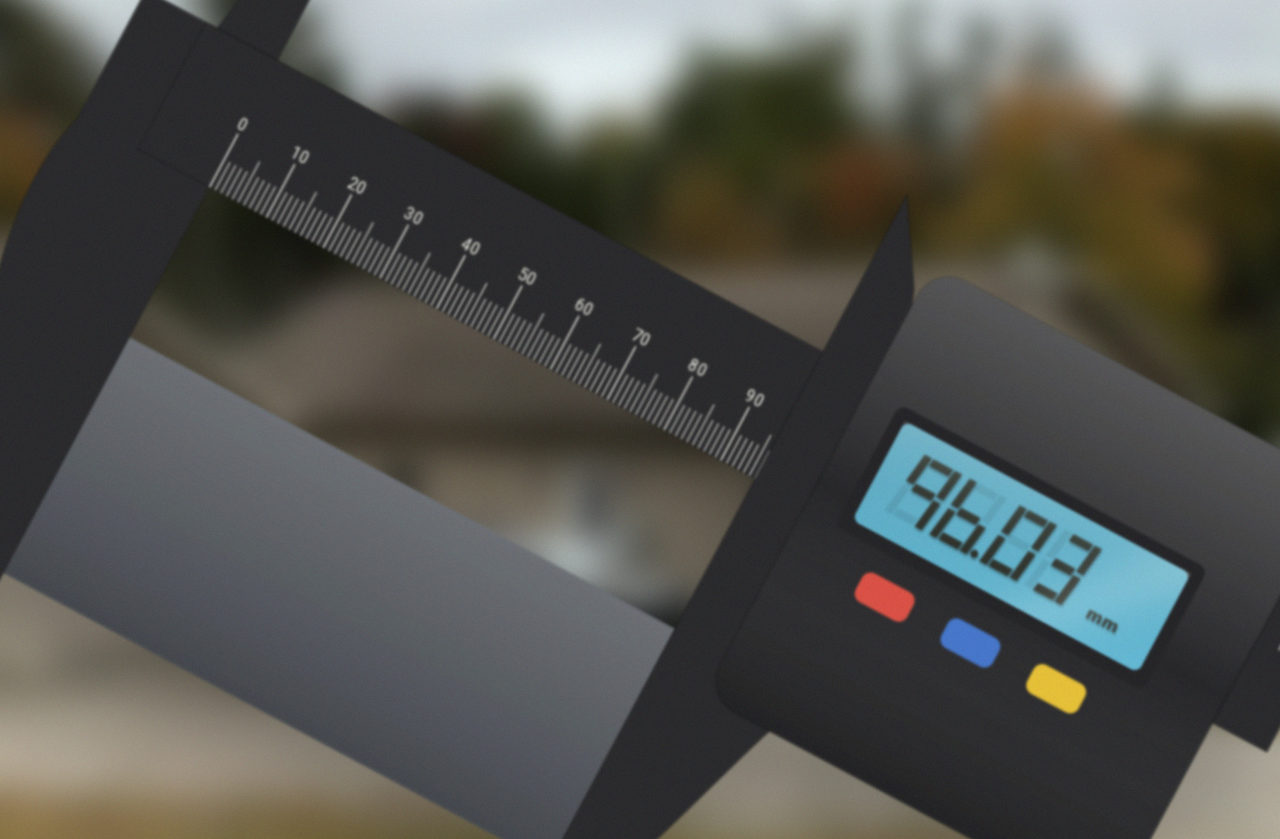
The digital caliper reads 96.03 mm
